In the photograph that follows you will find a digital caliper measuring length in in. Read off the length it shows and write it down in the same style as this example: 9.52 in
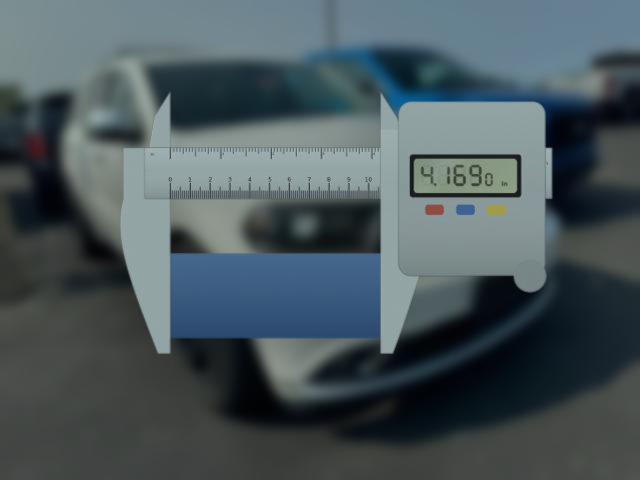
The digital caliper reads 4.1690 in
